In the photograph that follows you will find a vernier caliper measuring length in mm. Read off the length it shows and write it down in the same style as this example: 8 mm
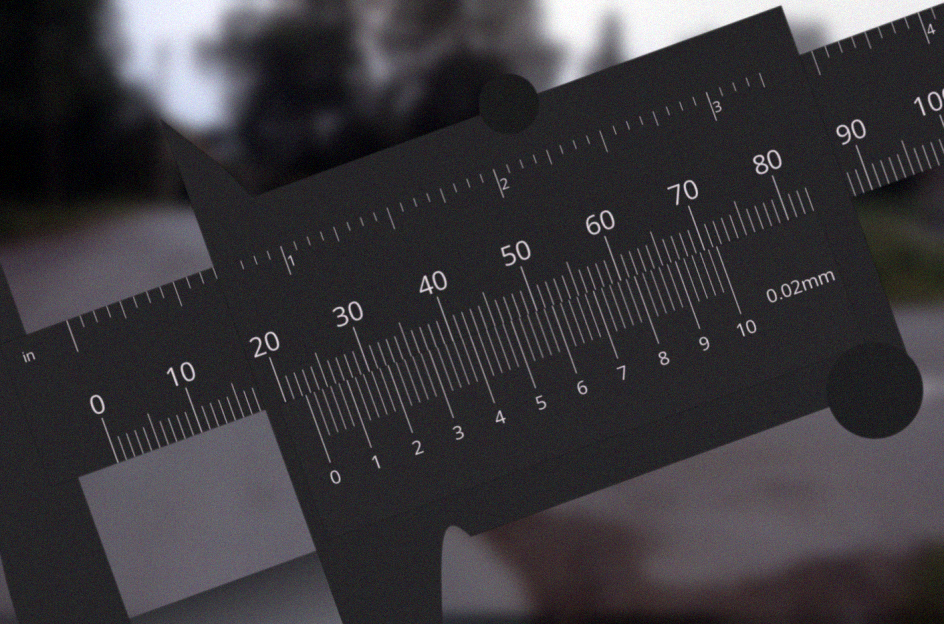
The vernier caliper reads 22.4 mm
